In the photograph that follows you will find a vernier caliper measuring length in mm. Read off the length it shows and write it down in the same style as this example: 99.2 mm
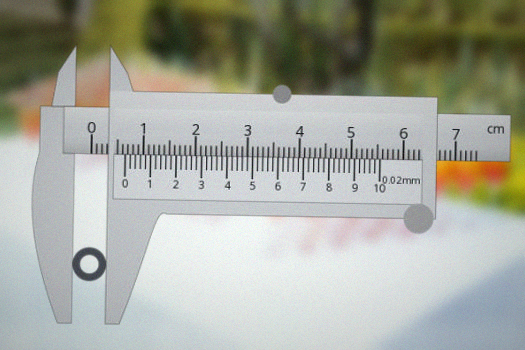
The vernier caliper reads 6.5 mm
